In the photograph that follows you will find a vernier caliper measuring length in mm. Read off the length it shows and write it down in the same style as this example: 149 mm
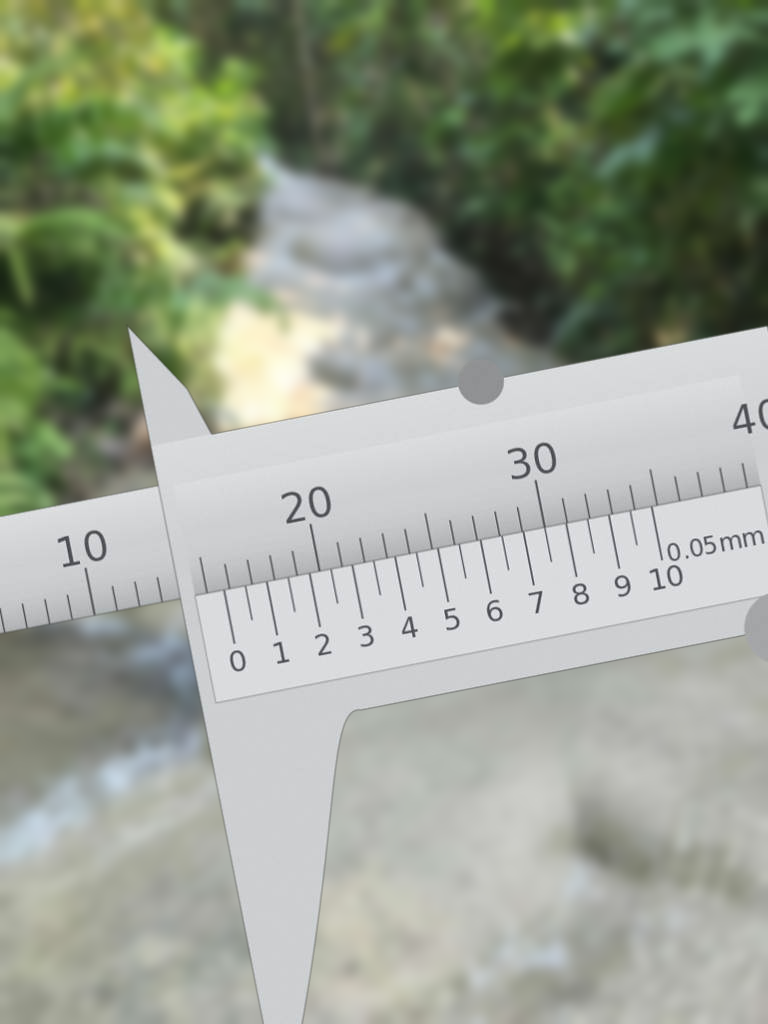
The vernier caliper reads 15.75 mm
